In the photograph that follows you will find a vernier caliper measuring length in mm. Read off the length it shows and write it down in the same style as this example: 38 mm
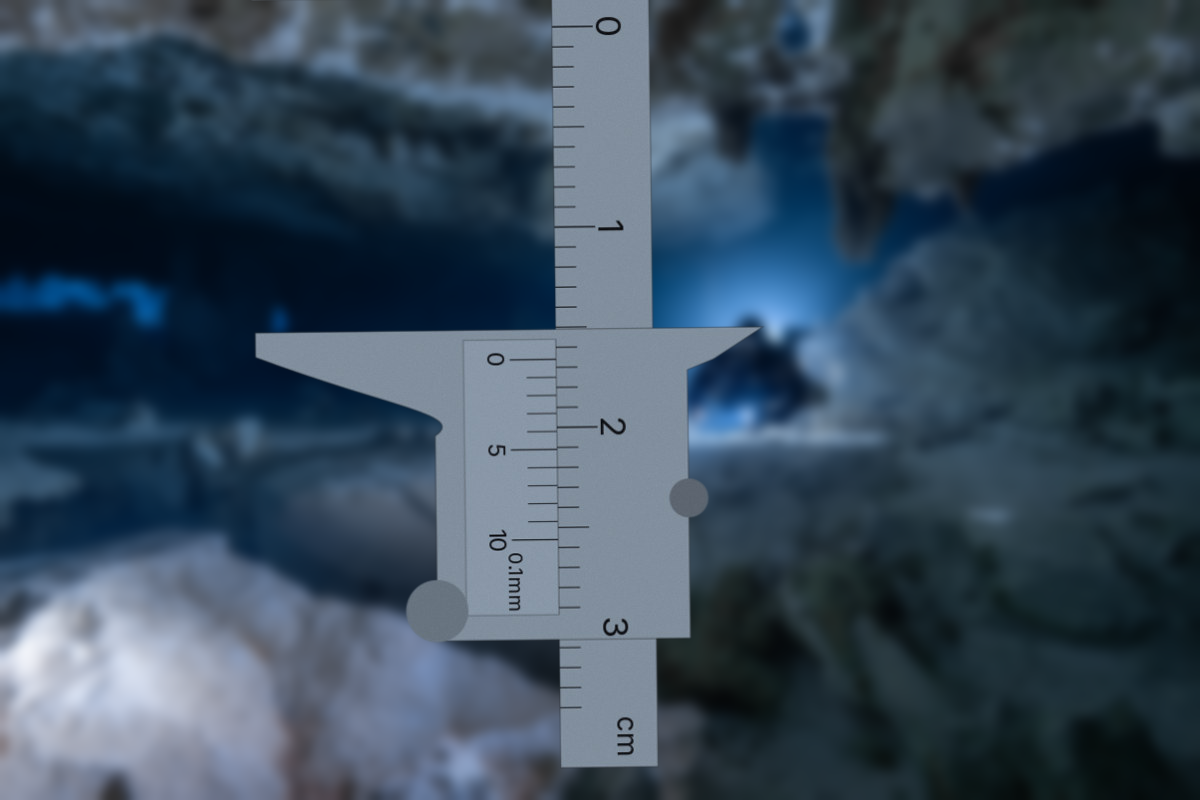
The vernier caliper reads 16.6 mm
